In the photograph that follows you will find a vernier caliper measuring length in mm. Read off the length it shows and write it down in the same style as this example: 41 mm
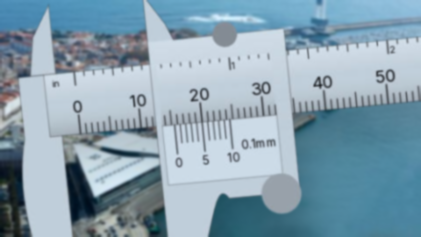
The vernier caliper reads 15.5 mm
